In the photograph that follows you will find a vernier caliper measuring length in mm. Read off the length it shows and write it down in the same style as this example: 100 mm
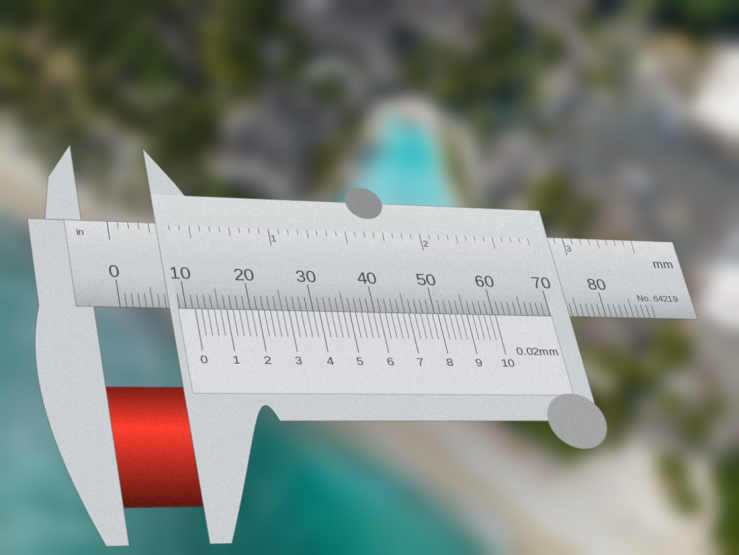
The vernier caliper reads 11.4 mm
